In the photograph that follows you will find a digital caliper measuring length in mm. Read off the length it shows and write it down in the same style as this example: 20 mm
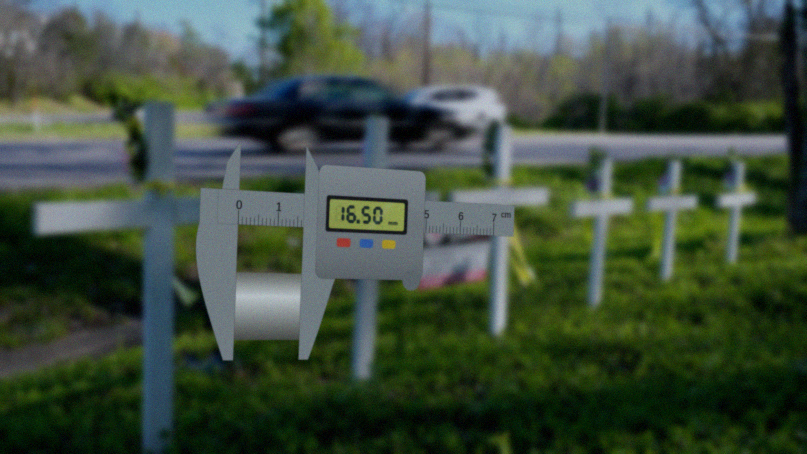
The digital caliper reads 16.50 mm
